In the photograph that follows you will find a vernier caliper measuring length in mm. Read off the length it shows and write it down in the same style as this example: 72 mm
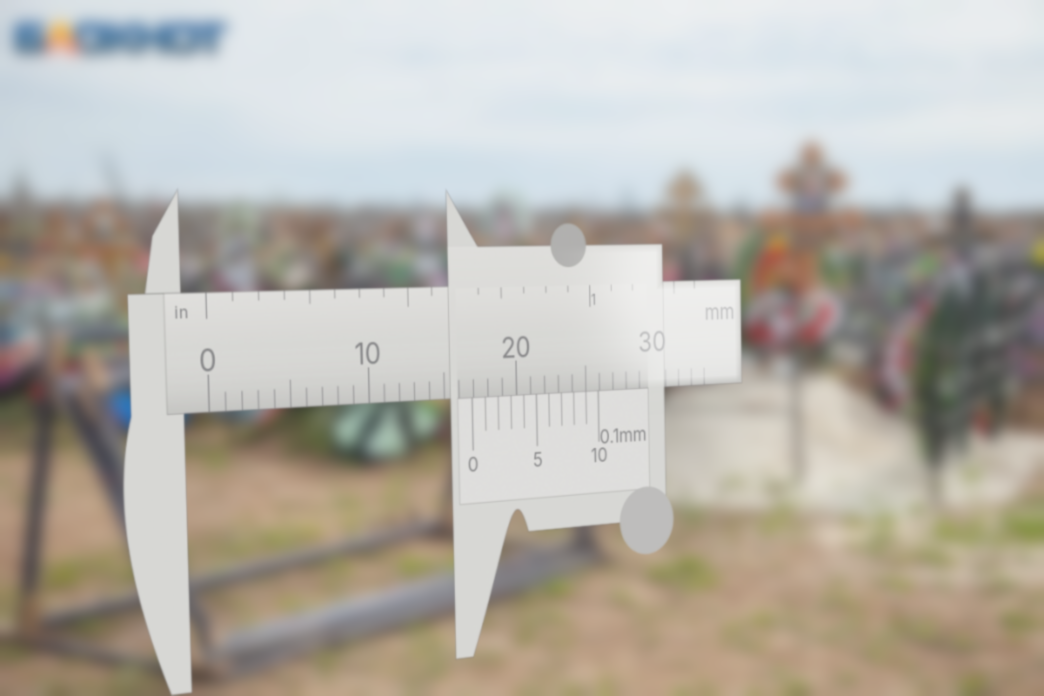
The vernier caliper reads 16.9 mm
